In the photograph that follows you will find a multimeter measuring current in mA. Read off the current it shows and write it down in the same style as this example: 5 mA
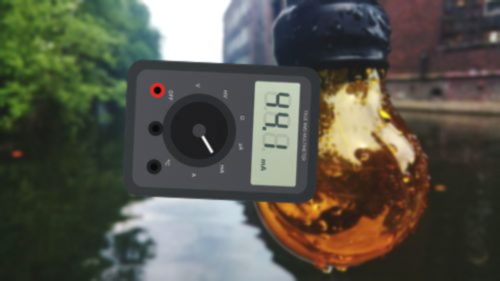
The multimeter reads 44.1 mA
